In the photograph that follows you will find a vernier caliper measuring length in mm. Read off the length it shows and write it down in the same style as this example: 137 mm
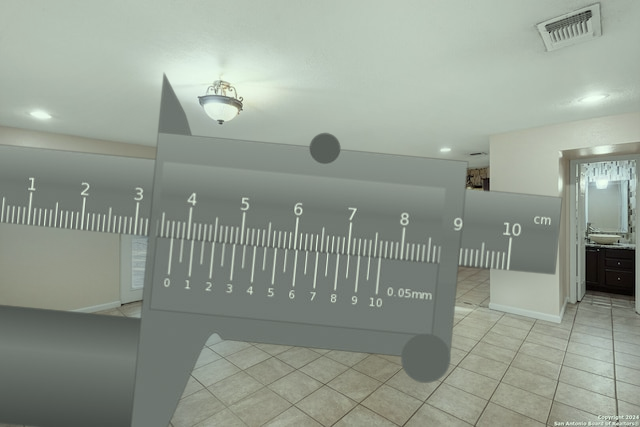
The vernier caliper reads 37.0 mm
